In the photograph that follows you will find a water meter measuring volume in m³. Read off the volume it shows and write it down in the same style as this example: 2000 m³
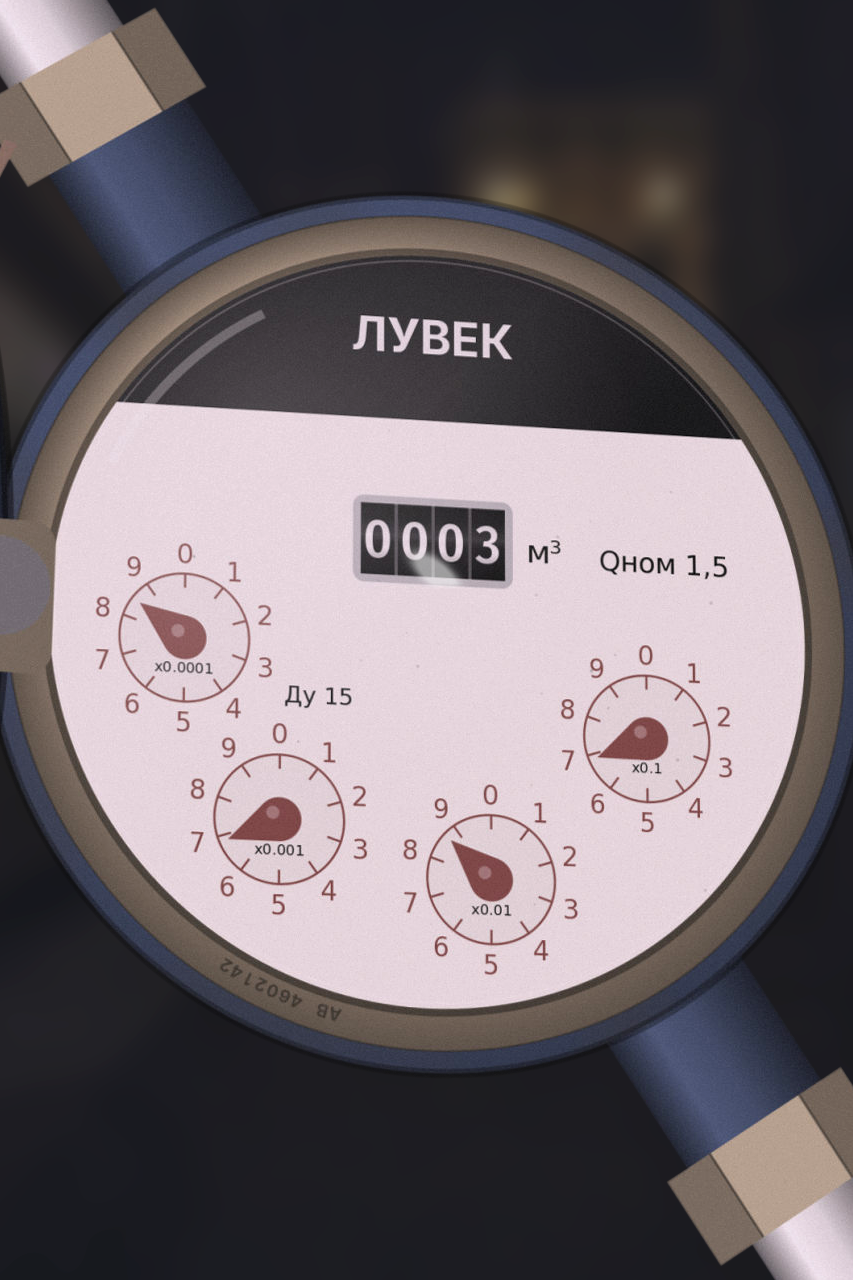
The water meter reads 3.6868 m³
